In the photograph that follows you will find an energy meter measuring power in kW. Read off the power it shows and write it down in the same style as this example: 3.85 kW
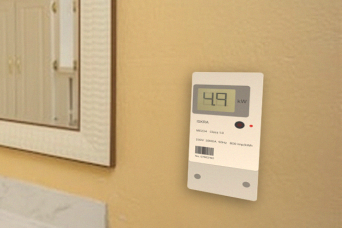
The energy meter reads 4.9 kW
